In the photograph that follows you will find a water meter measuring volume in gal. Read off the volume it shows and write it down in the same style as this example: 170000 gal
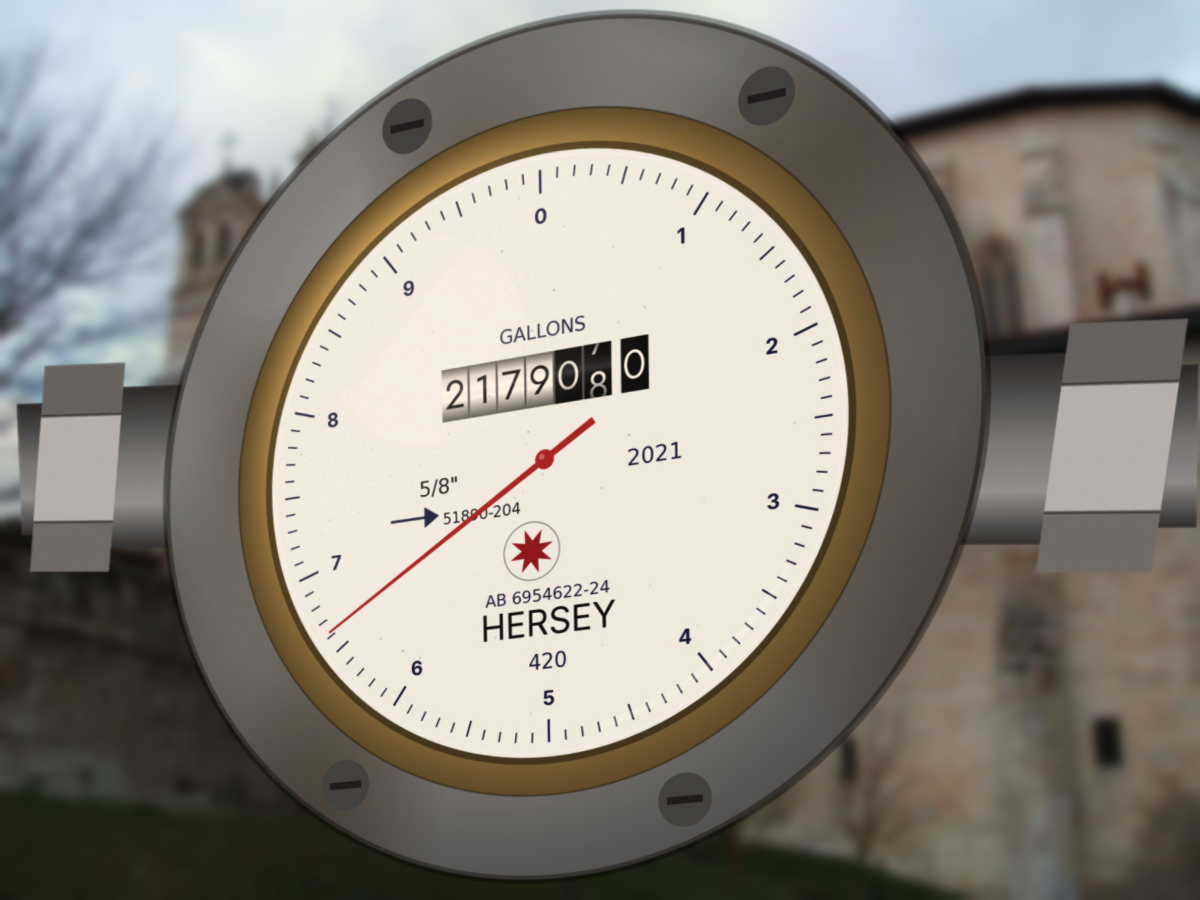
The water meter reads 2179076.6 gal
